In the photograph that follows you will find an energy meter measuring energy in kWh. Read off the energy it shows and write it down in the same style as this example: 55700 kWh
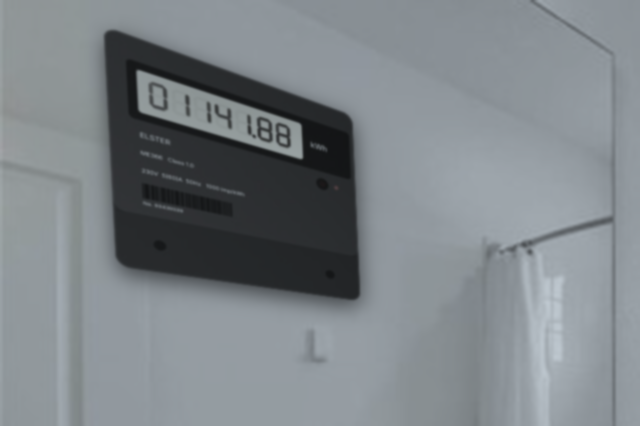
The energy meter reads 1141.88 kWh
